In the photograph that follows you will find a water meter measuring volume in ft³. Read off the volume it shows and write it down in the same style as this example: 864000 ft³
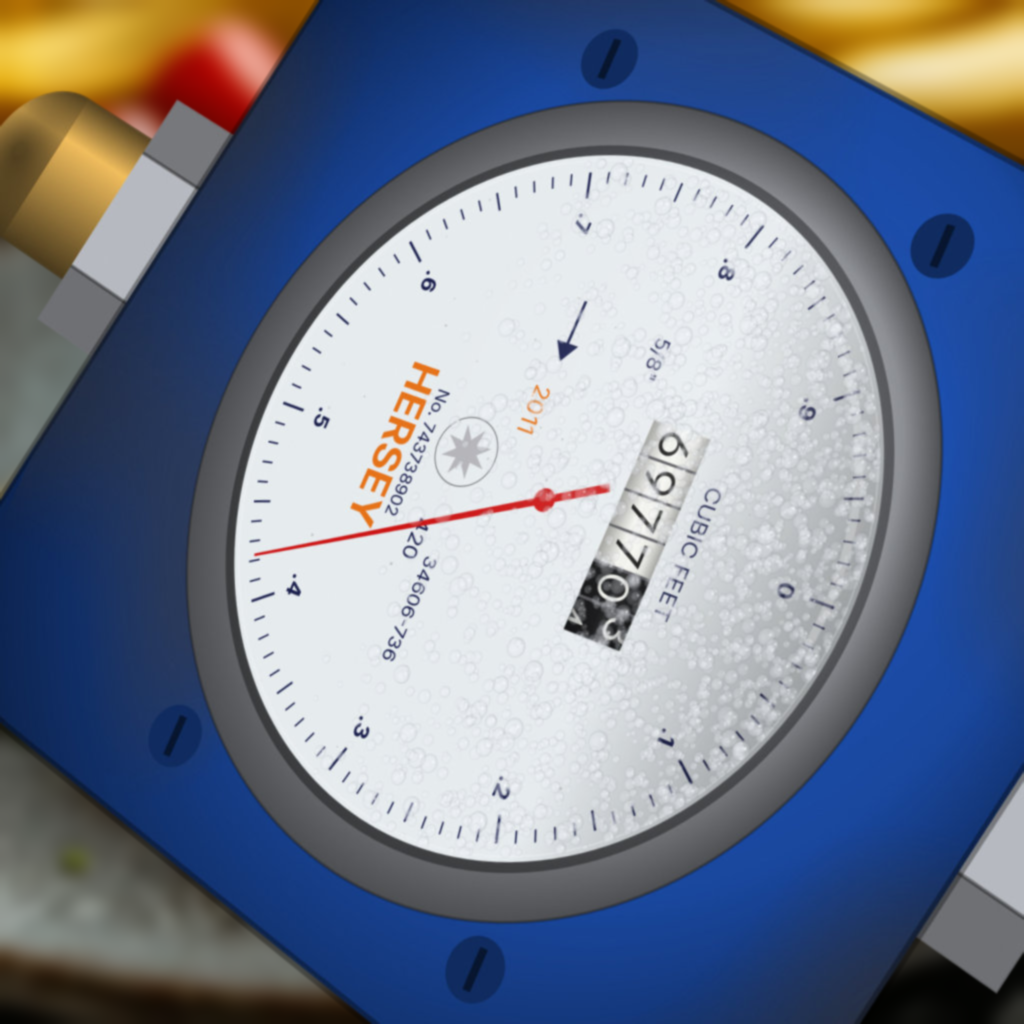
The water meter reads 697703.42 ft³
